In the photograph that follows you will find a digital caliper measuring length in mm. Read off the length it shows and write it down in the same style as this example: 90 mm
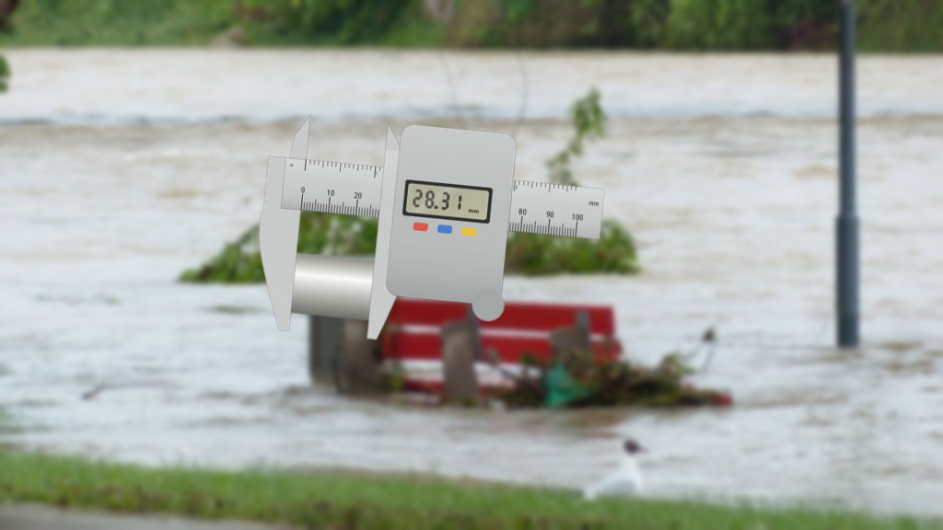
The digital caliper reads 28.31 mm
